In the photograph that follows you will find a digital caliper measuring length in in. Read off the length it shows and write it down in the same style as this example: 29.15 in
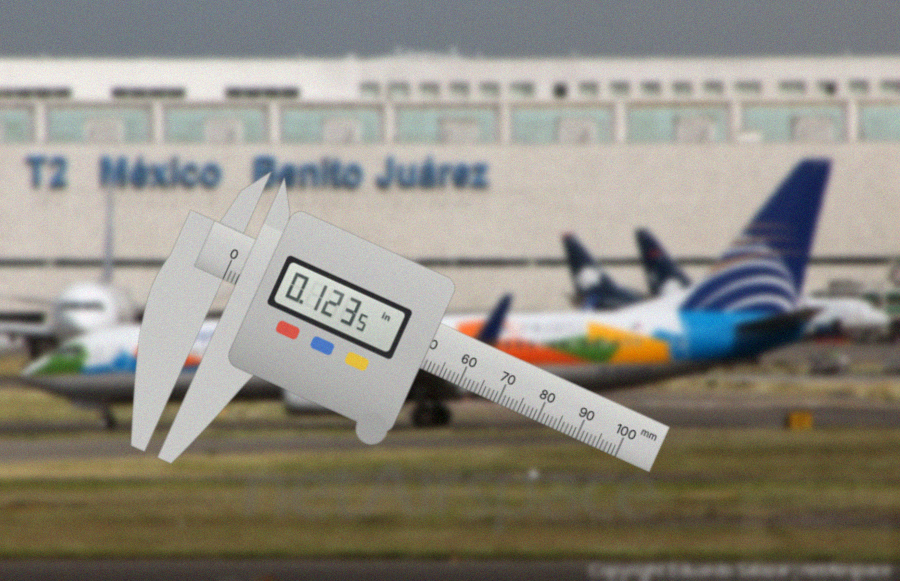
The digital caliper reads 0.1235 in
